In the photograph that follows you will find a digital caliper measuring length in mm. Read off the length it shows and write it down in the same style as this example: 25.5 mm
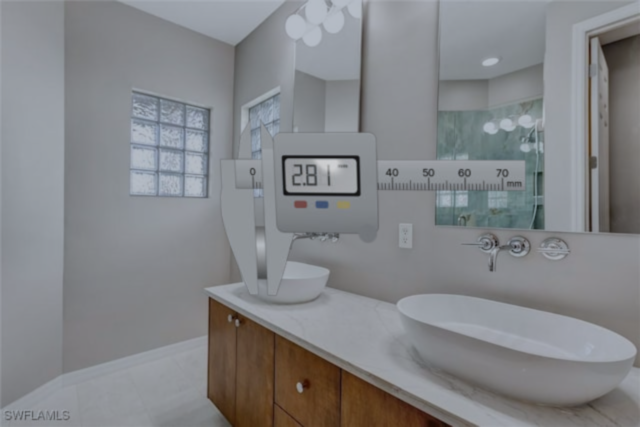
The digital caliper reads 2.81 mm
